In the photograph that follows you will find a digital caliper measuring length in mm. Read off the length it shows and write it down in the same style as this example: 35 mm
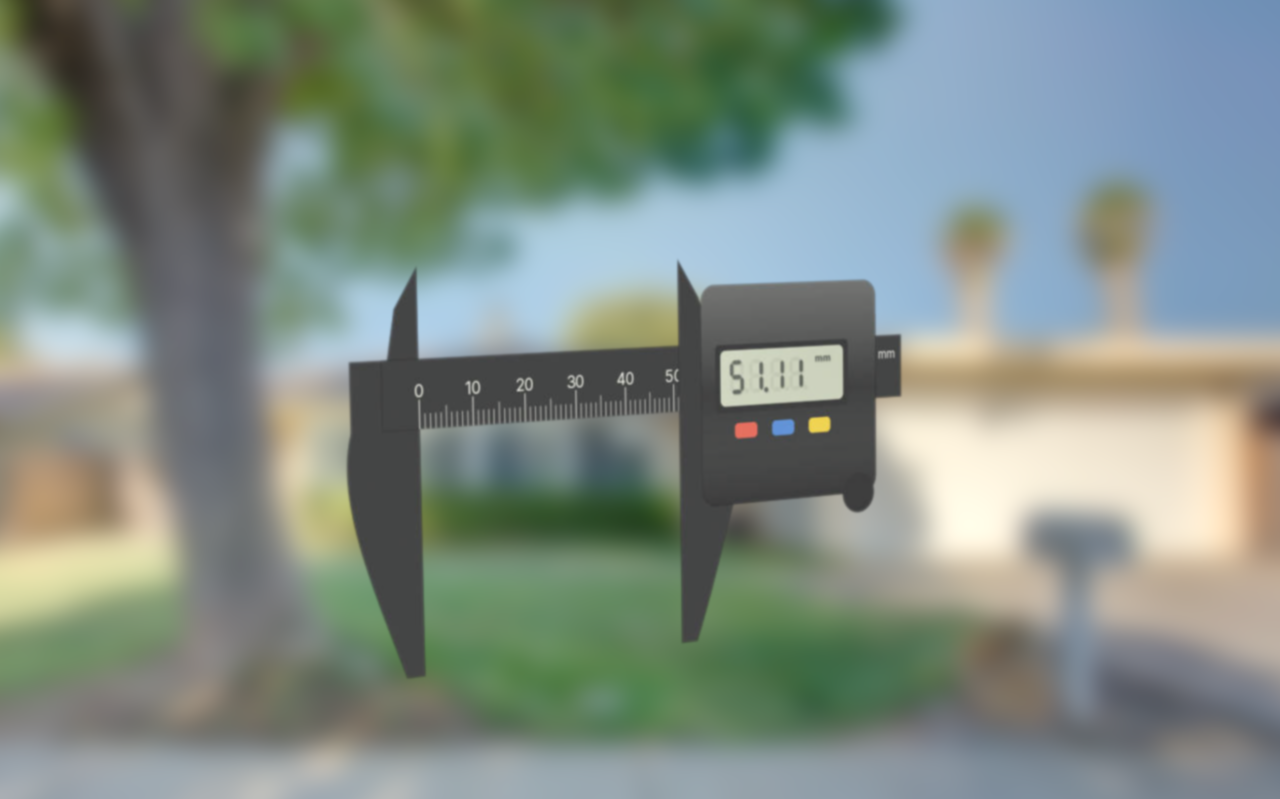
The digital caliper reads 51.11 mm
